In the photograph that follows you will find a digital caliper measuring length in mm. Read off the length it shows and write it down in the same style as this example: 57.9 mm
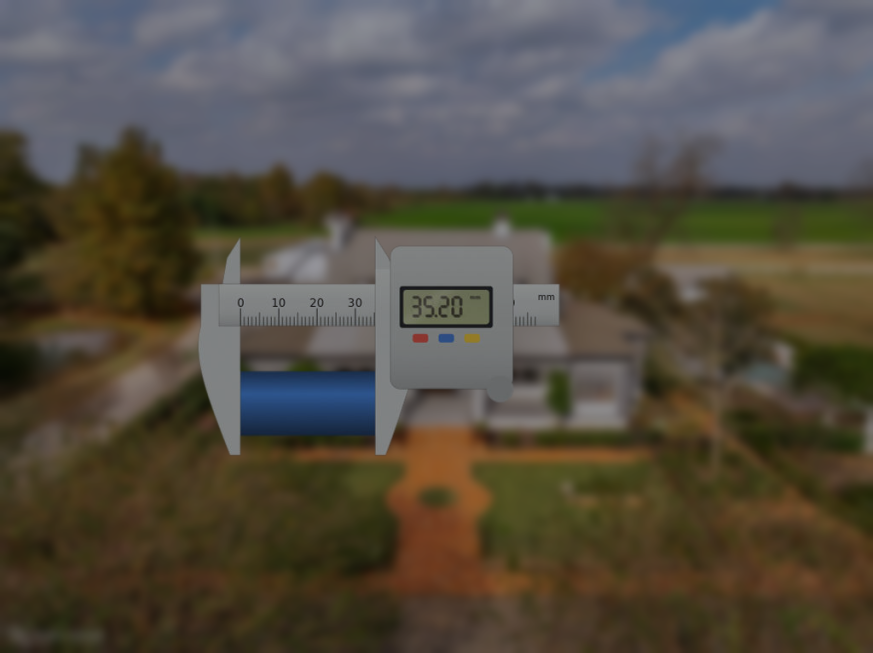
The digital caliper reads 35.20 mm
